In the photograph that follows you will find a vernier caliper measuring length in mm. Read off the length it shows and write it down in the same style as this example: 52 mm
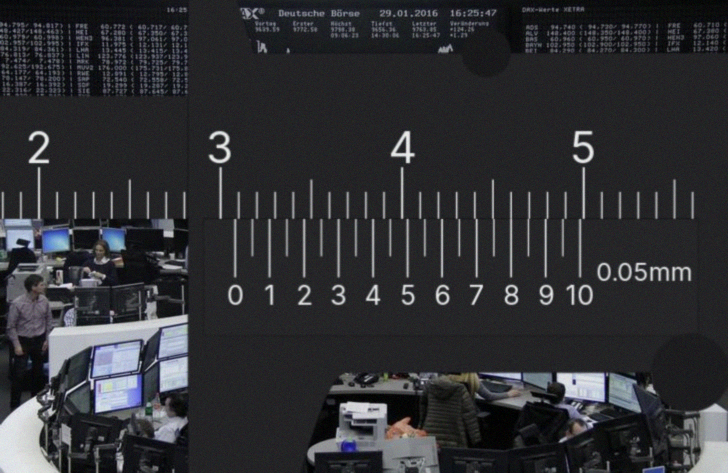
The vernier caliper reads 30.8 mm
